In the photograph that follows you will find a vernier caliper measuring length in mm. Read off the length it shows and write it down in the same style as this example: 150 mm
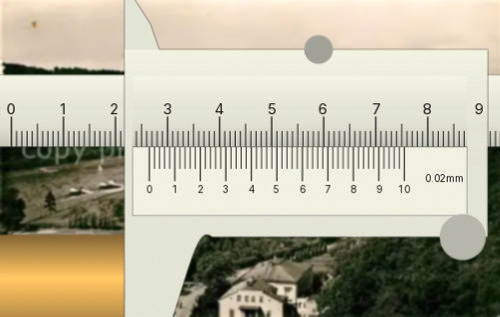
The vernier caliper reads 26.5 mm
